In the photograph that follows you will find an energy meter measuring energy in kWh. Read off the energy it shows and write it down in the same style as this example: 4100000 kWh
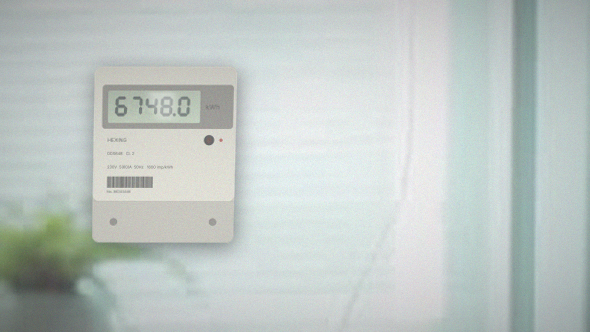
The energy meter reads 6748.0 kWh
